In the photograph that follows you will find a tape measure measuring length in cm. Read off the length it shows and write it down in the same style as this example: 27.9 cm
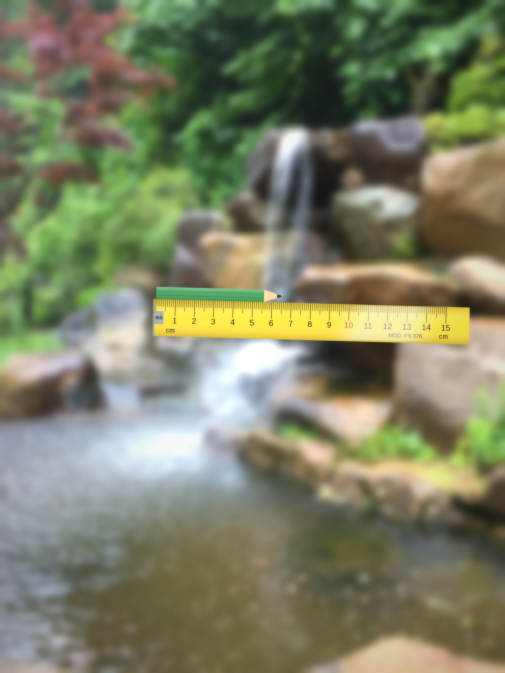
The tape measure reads 6.5 cm
